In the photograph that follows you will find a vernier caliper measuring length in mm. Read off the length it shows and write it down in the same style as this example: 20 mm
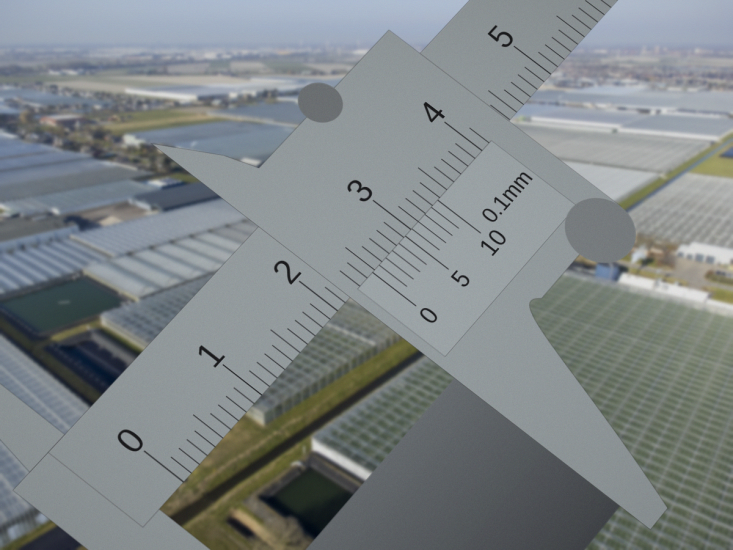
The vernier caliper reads 24.7 mm
